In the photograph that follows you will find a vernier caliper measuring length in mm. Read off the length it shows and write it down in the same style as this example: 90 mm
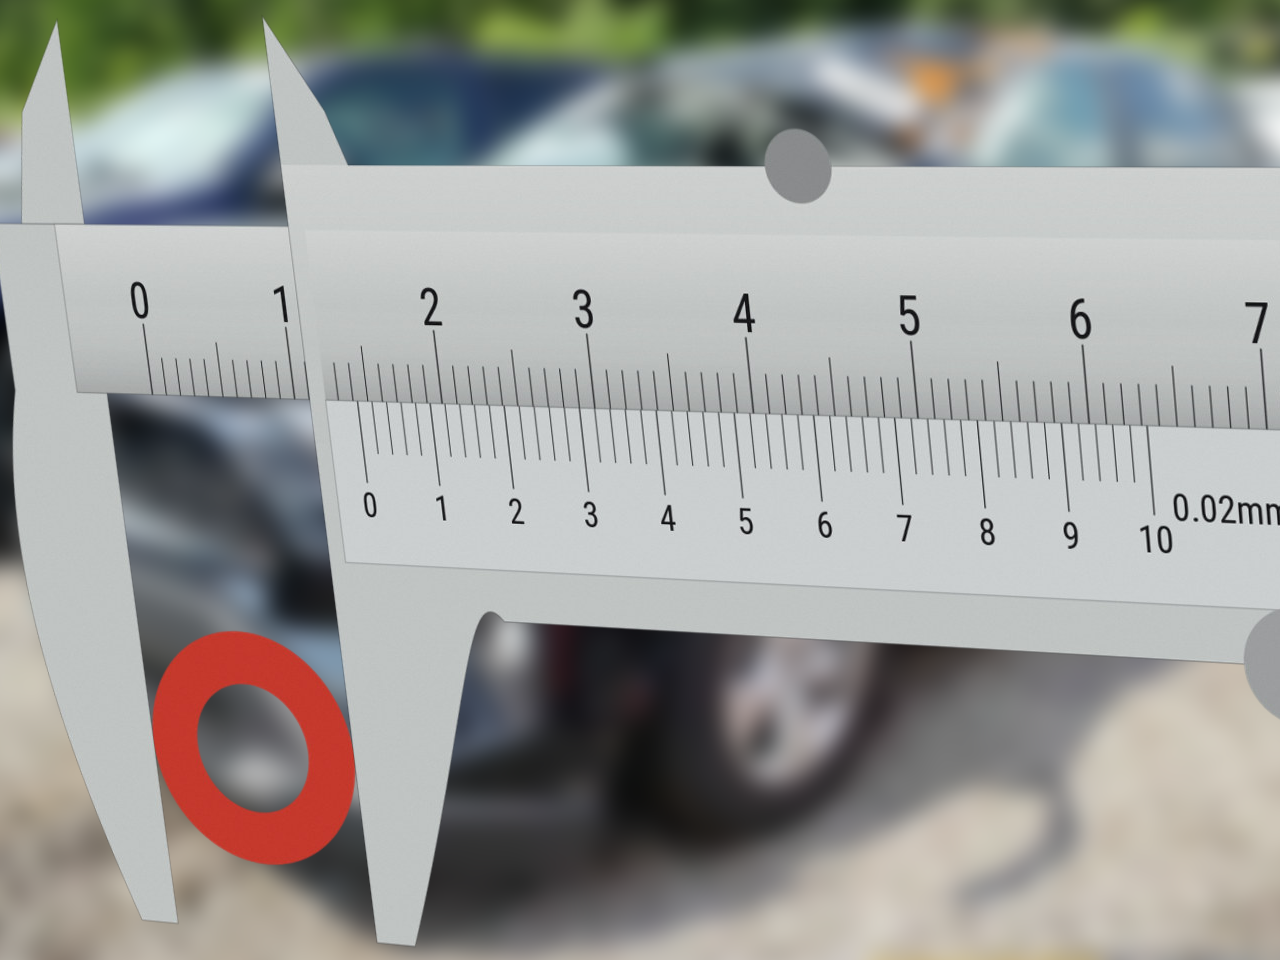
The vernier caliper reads 14.3 mm
